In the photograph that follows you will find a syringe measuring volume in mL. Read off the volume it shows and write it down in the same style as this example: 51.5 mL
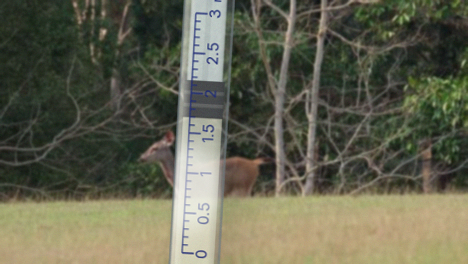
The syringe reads 1.7 mL
